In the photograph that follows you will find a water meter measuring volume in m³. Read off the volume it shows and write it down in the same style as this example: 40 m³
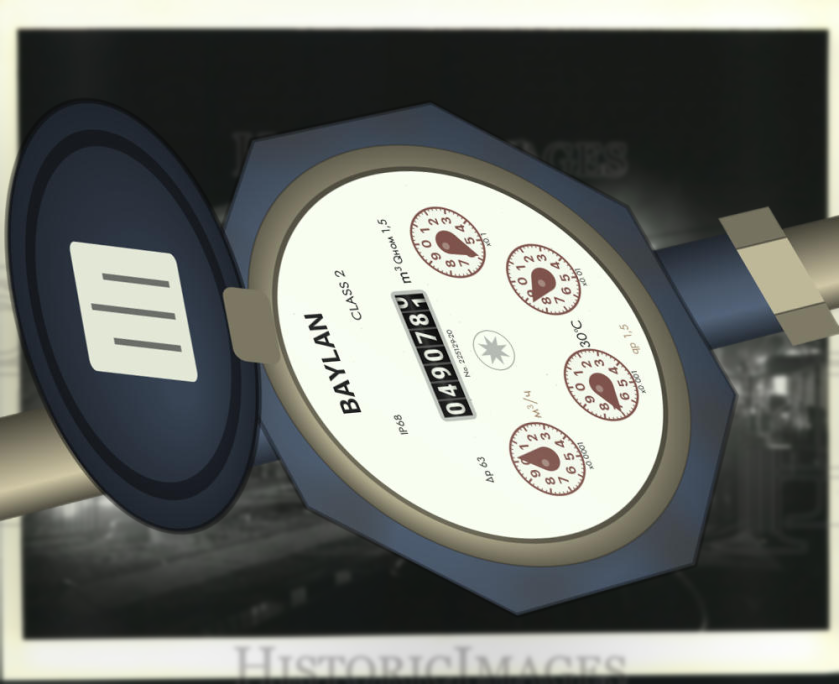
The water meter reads 490780.5870 m³
